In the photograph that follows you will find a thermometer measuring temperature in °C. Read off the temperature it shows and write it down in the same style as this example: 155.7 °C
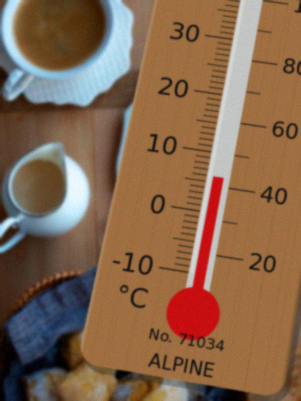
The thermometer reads 6 °C
